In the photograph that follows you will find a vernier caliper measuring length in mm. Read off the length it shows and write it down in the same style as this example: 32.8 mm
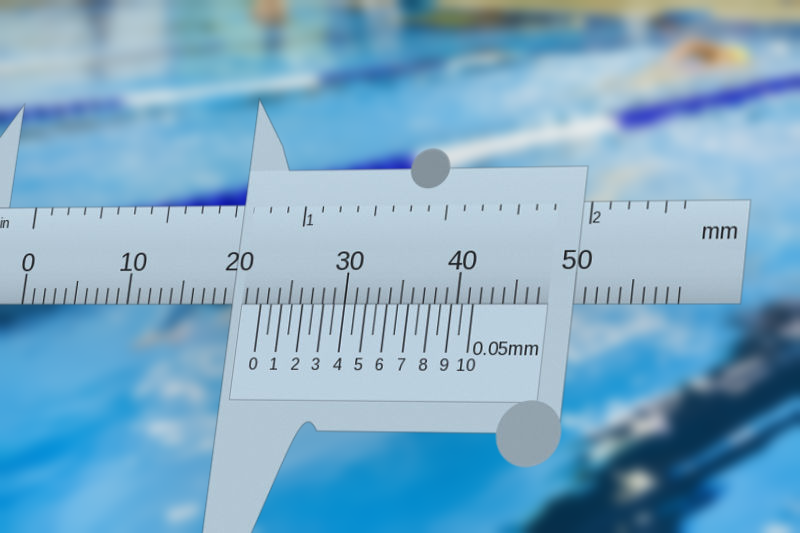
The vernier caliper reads 22.4 mm
